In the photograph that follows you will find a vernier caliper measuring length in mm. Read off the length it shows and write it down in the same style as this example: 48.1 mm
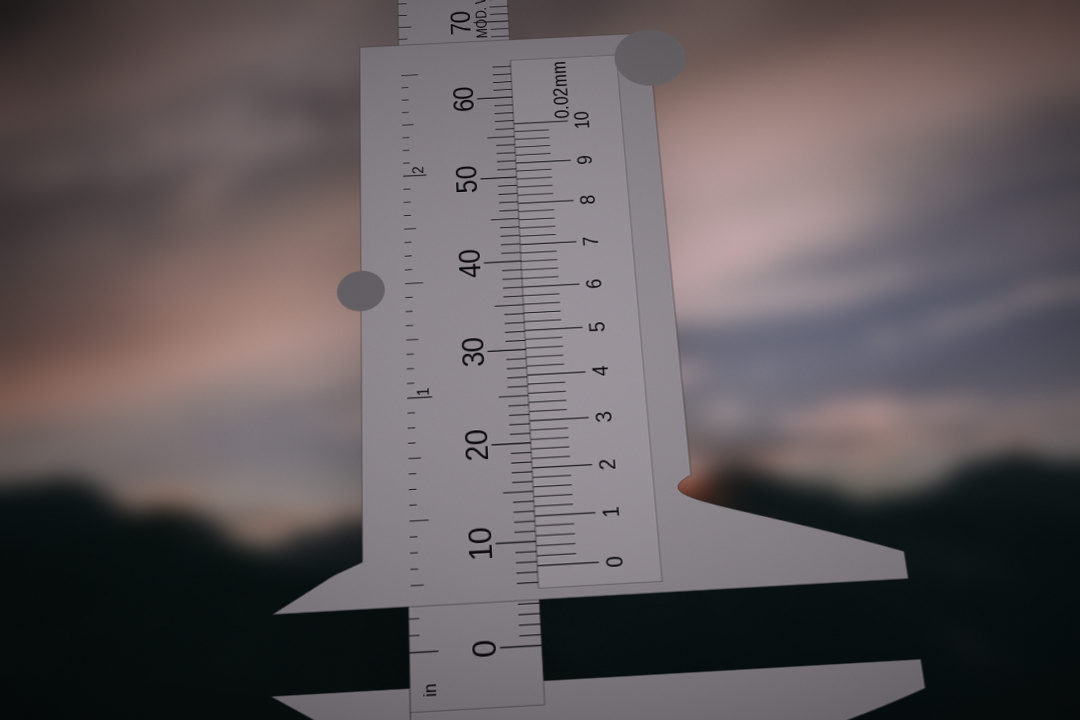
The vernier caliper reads 7.6 mm
